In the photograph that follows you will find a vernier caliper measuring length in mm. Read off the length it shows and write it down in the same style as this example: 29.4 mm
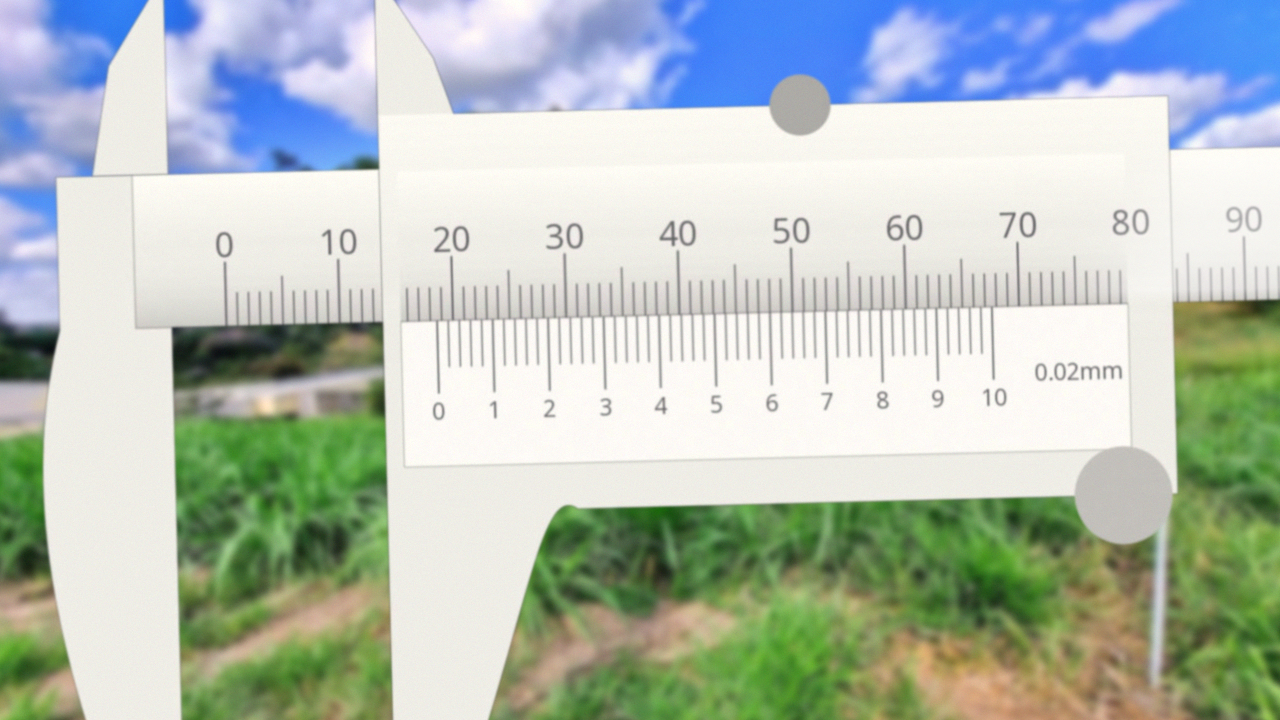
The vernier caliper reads 18.6 mm
